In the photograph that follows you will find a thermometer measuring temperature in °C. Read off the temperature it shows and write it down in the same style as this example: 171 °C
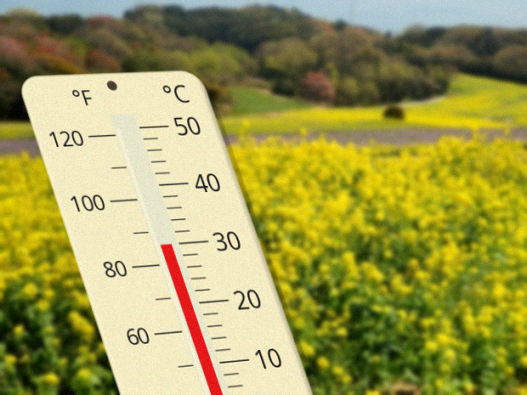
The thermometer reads 30 °C
